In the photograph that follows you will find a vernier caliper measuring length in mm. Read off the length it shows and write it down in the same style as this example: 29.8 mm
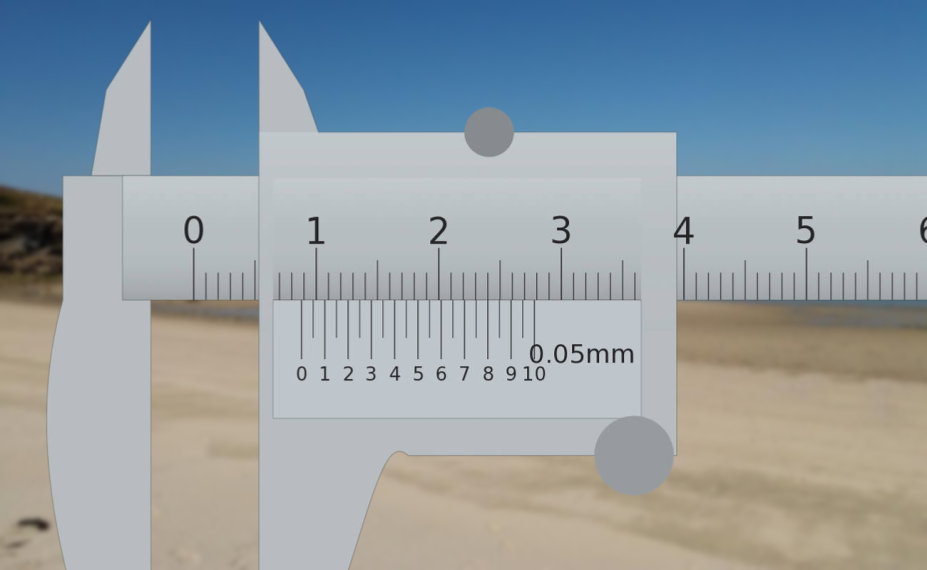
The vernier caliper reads 8.8 mm
